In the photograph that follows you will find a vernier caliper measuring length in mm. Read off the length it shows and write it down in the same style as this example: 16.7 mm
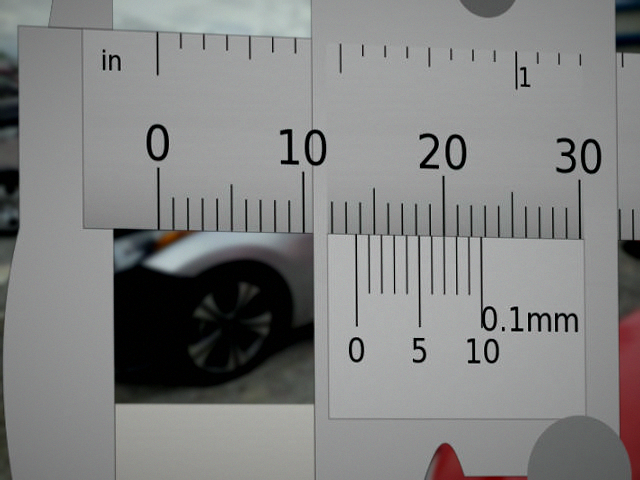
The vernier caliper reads 13.7 mm
